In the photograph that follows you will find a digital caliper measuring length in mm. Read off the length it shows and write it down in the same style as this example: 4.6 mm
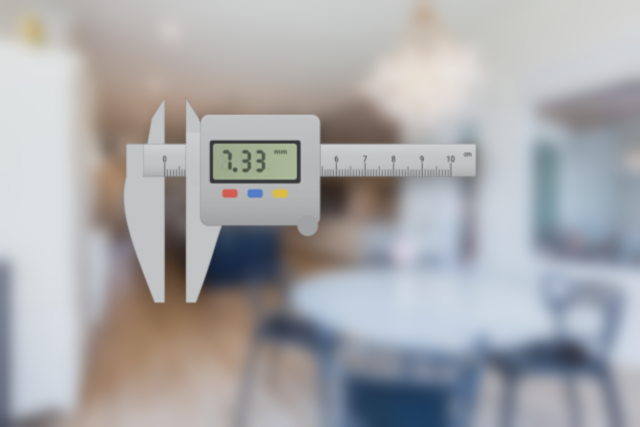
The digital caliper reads 7.33 mm
